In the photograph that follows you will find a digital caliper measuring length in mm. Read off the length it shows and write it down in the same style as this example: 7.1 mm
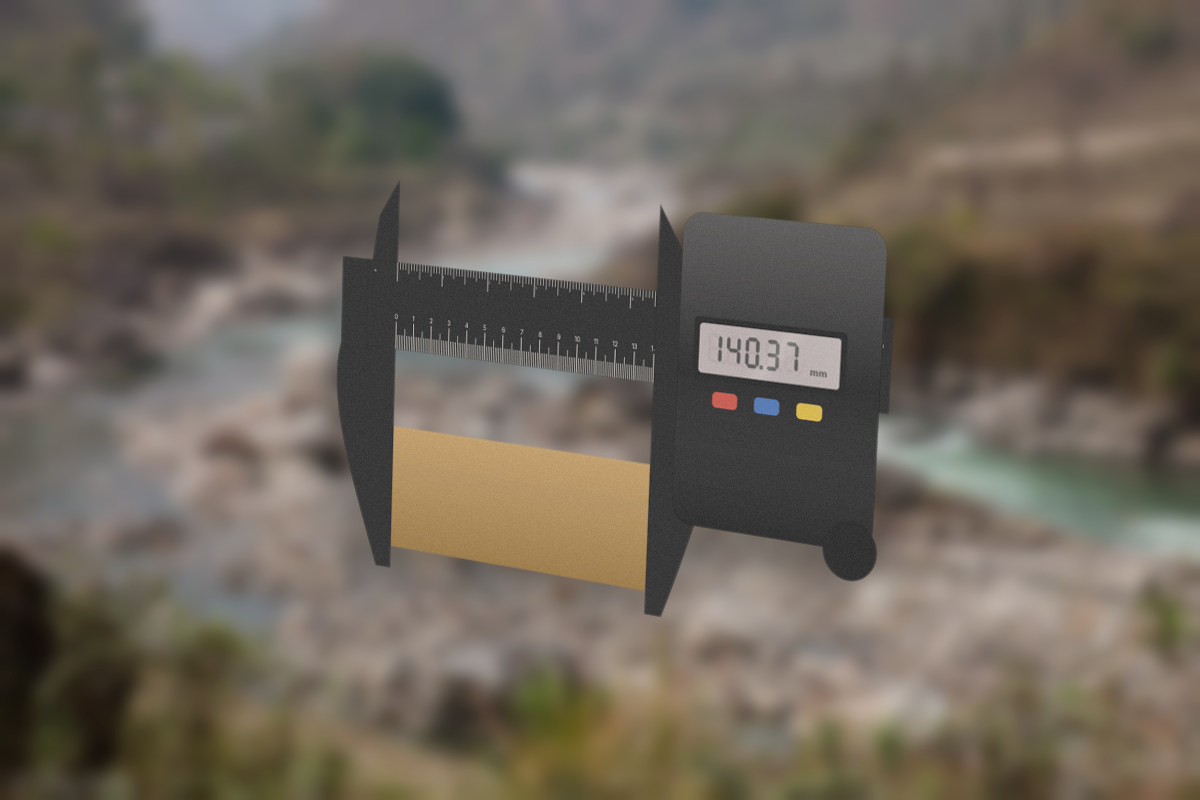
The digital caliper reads 140.37 mm
